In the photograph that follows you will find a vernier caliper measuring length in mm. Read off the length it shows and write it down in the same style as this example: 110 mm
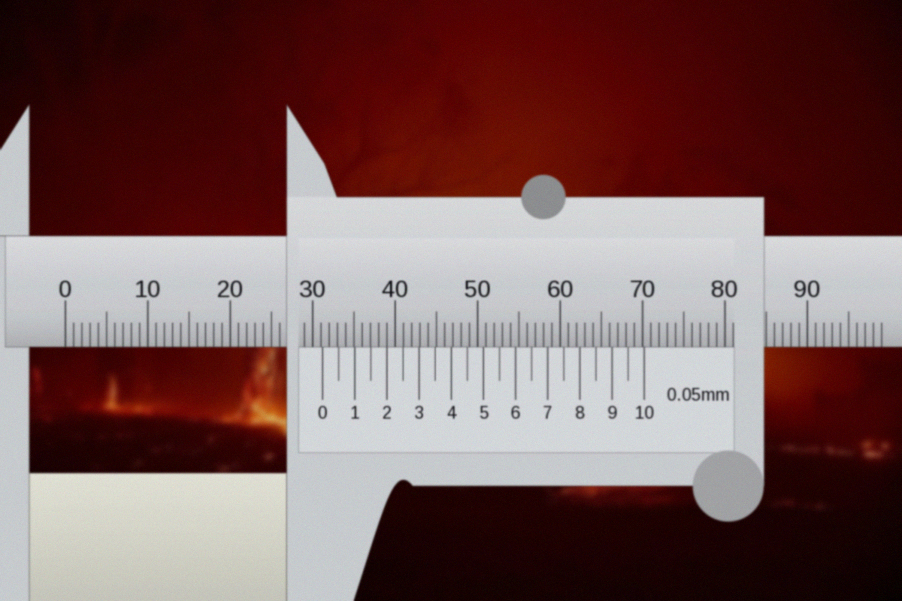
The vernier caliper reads 31.2 mm
